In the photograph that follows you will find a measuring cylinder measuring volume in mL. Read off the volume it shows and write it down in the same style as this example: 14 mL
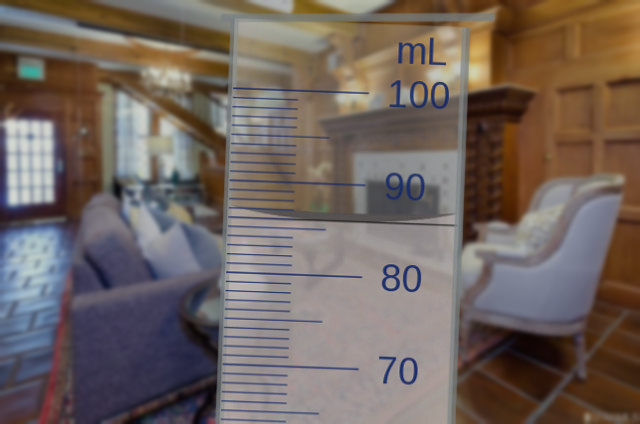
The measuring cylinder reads 86 mL
